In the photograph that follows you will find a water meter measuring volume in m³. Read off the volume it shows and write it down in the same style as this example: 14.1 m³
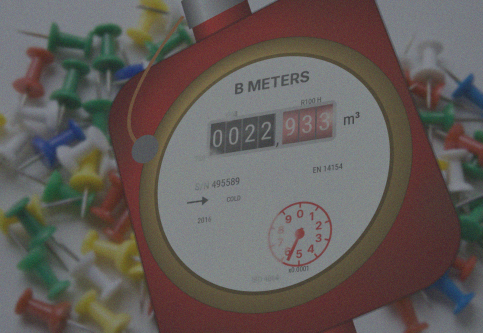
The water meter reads 22.9335 m³
